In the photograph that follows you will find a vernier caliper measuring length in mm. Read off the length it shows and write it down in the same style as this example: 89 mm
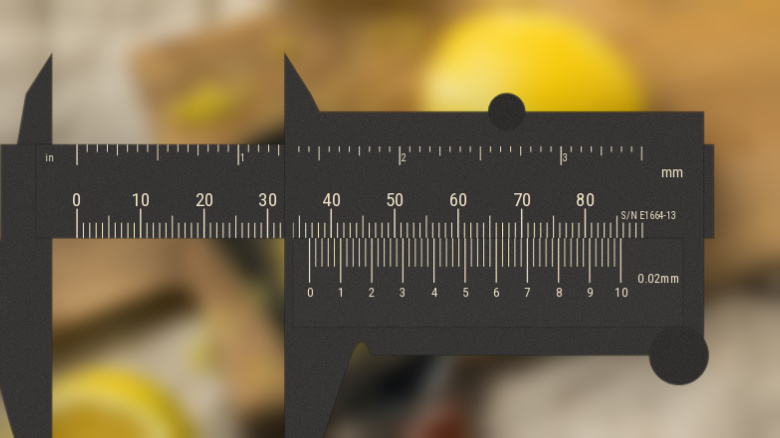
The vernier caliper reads 36.6 mm
